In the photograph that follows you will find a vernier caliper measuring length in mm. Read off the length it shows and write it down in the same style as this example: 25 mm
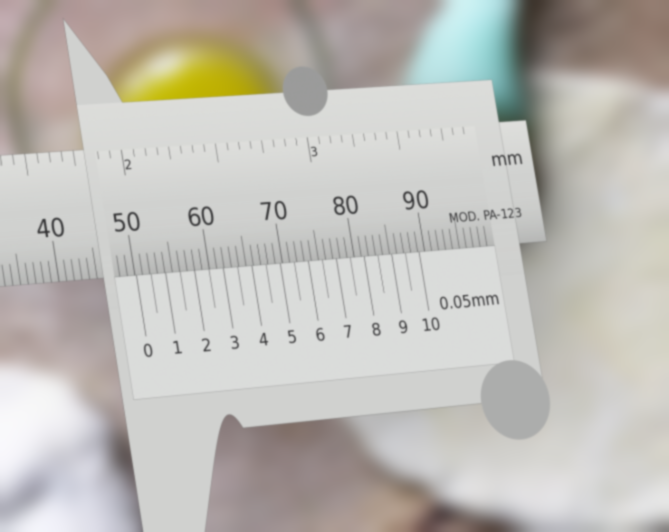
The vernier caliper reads 50.2 mm
